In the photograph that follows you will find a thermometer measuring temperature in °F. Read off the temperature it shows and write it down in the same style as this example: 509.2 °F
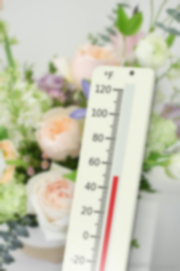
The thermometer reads 50 °F
